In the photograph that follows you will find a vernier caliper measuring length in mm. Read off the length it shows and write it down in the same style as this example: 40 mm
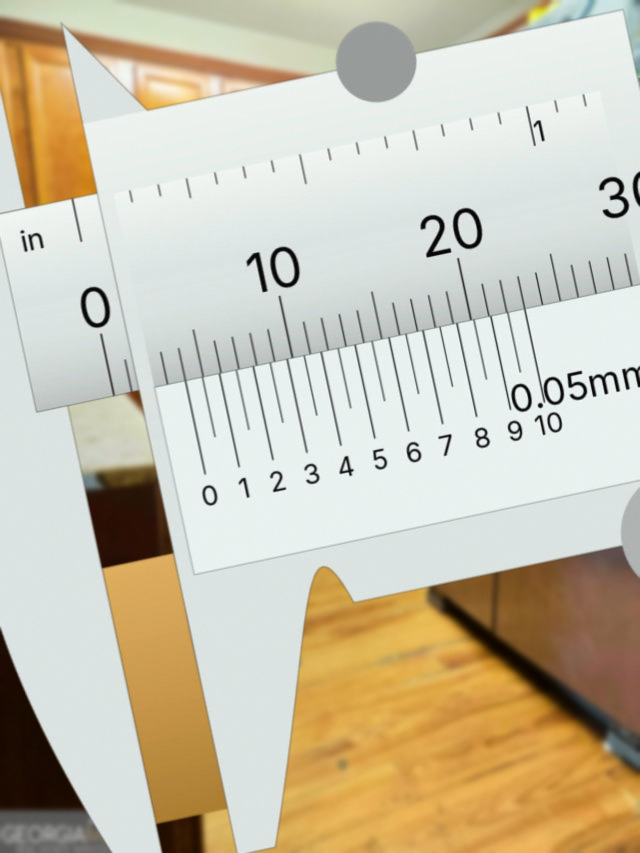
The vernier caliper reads 4.0 mm
